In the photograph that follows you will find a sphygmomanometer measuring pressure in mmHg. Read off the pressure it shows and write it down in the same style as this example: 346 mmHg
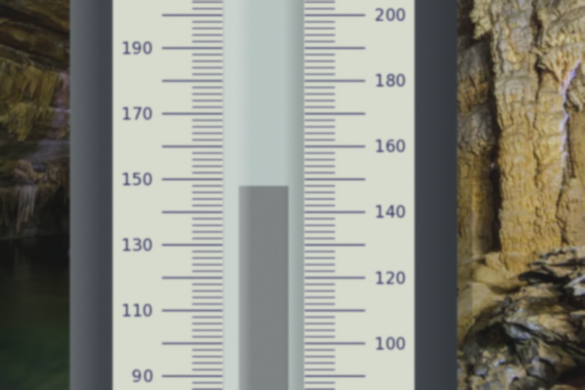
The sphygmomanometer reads 148 mmHg
